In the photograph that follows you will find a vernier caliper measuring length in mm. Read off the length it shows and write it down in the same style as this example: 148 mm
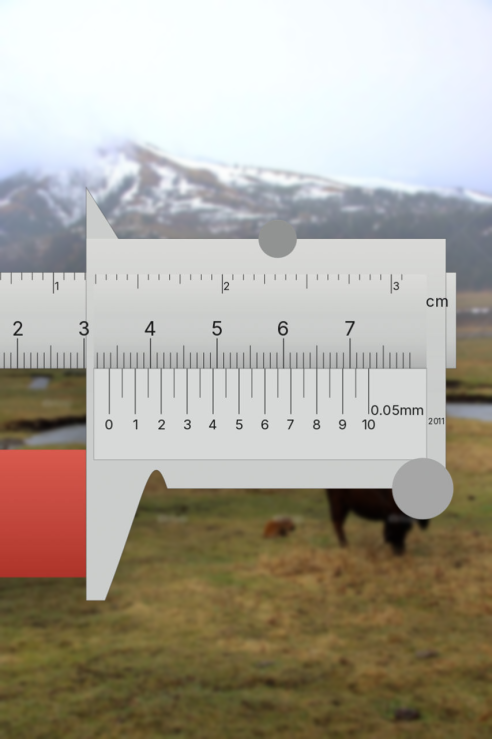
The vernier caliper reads 33.8 mm
